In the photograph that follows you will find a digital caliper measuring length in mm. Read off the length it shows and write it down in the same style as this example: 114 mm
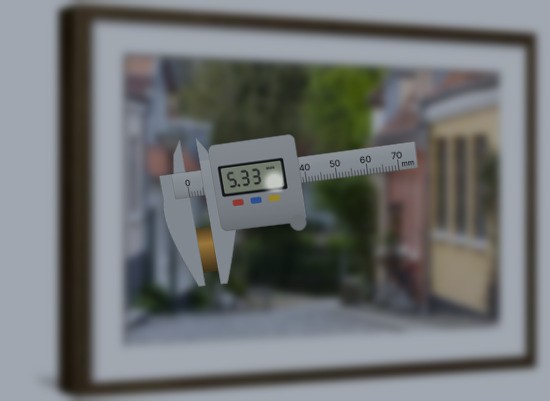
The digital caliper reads 5.33 mm
